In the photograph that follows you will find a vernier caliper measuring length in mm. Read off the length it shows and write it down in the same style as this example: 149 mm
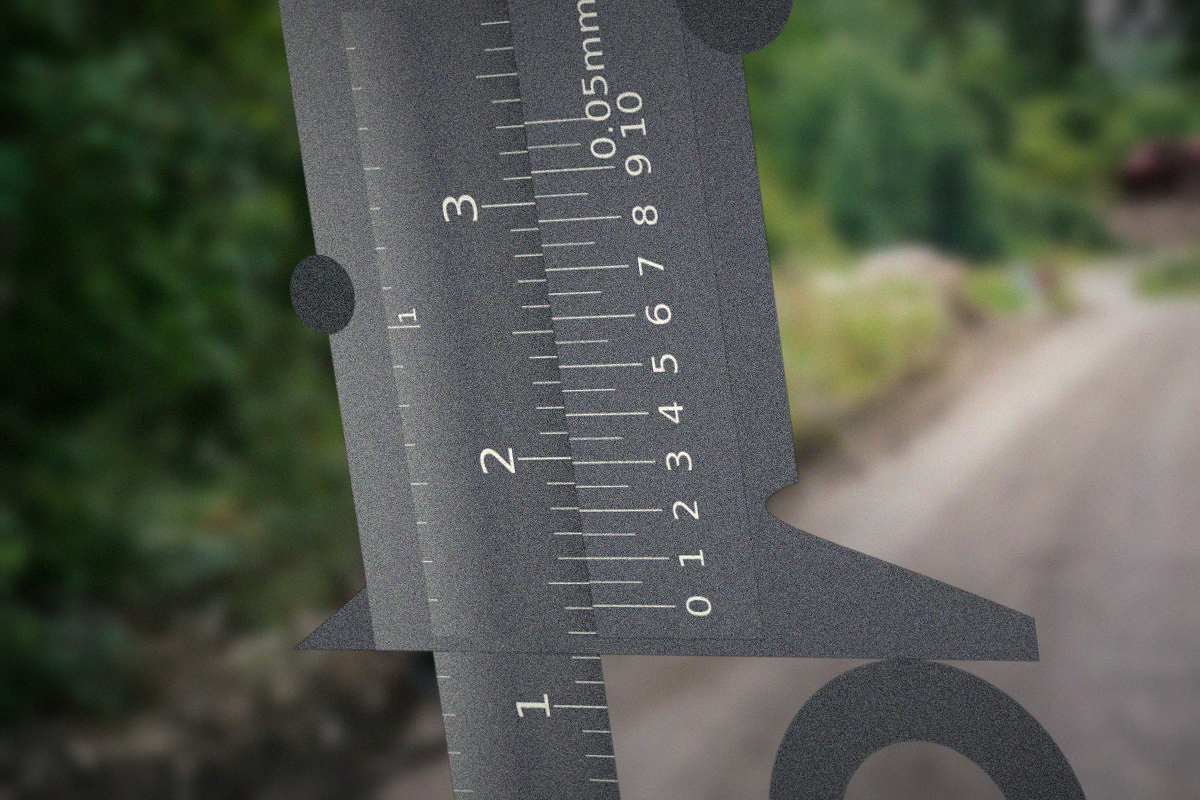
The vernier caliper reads 14.10 mm
